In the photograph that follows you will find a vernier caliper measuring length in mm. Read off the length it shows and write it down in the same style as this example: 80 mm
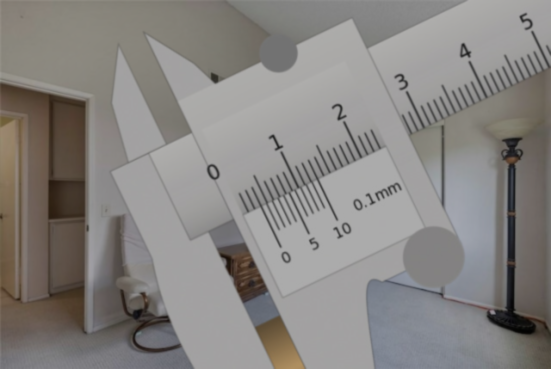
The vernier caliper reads 4.0 mm
